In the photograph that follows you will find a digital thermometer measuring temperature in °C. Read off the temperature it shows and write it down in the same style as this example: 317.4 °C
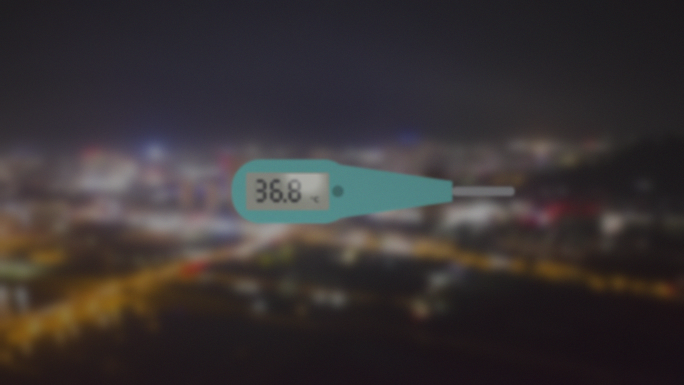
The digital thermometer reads 36.8 °C
